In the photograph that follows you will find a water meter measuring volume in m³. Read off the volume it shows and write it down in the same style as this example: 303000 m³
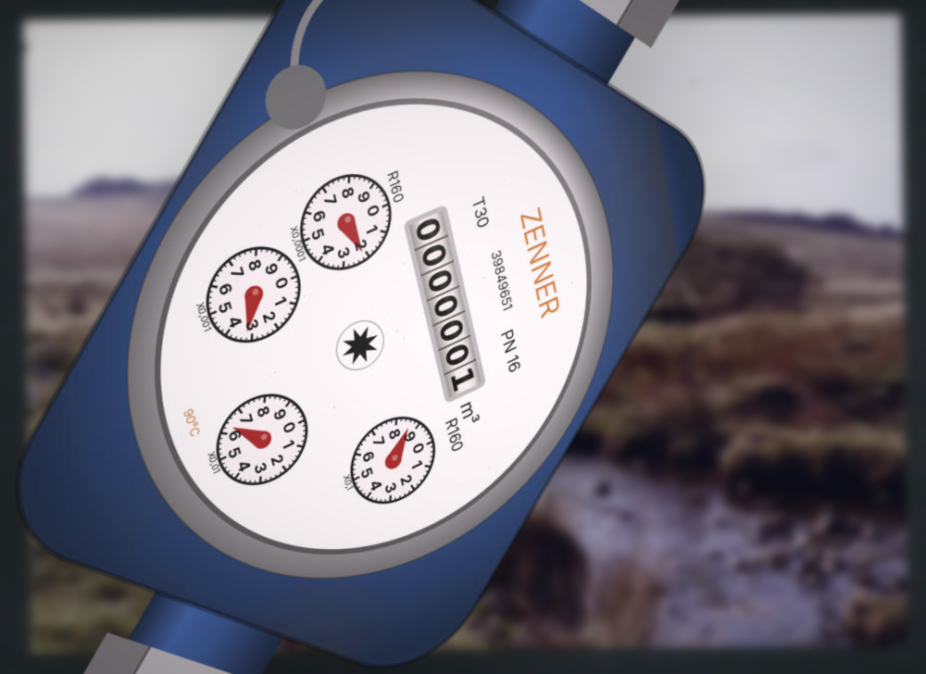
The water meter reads 1.8632 m³
